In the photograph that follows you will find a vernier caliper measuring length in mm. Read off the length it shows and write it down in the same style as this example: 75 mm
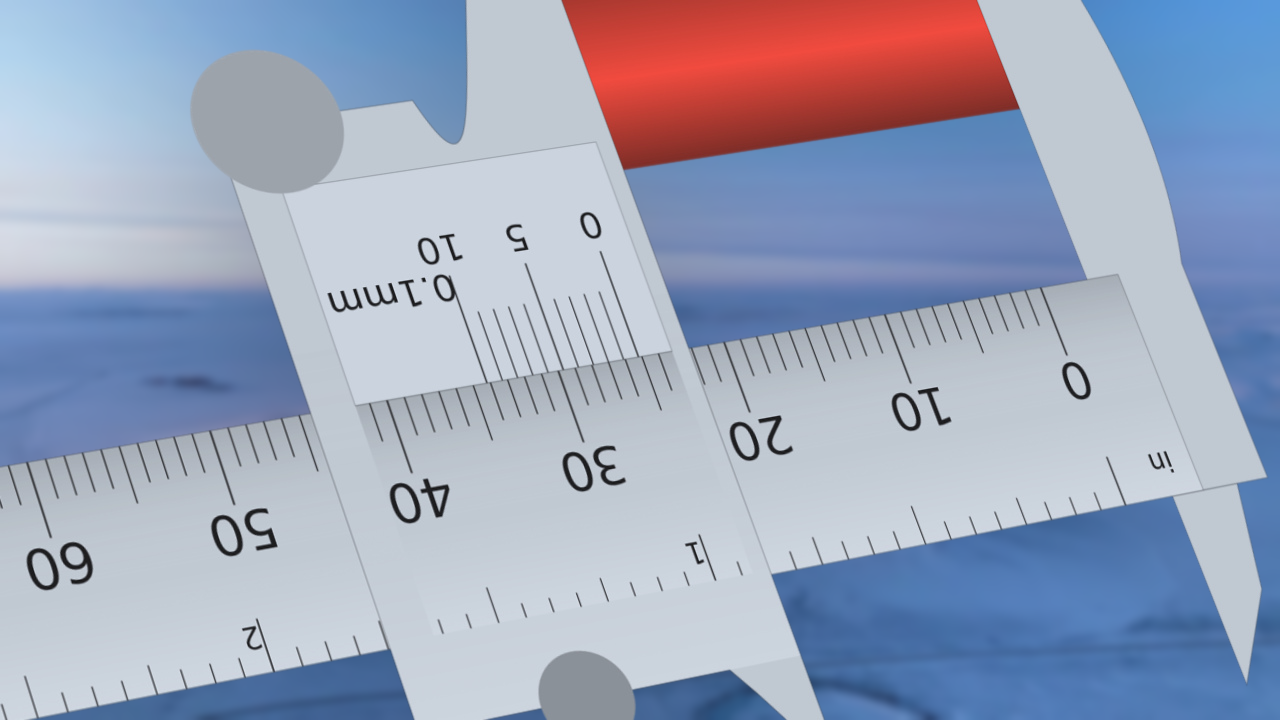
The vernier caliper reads 25.2 mm
